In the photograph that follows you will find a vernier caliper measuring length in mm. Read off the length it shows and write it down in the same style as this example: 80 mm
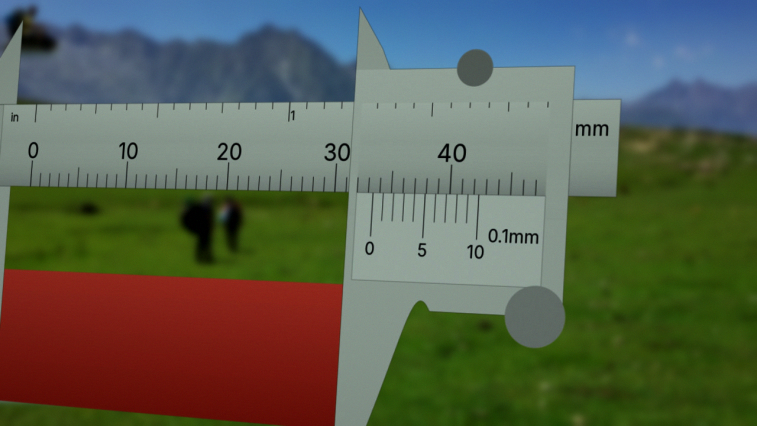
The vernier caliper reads 33.4 mm
